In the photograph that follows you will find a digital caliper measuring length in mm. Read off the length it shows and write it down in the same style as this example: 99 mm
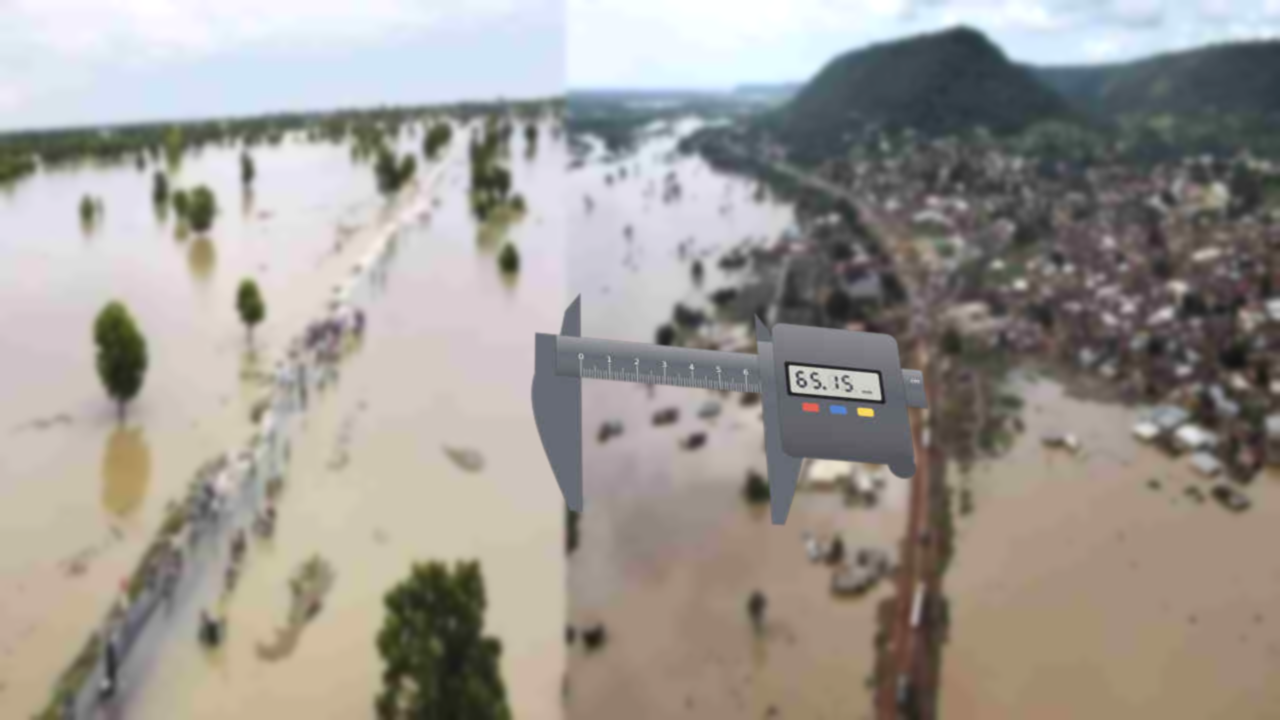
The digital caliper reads 65.15 mm
